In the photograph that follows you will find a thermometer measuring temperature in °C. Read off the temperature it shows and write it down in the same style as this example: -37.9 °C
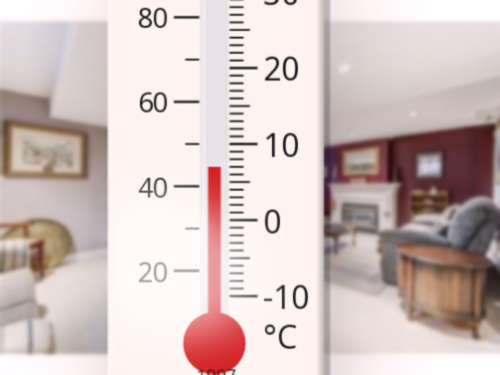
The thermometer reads 7 °C
